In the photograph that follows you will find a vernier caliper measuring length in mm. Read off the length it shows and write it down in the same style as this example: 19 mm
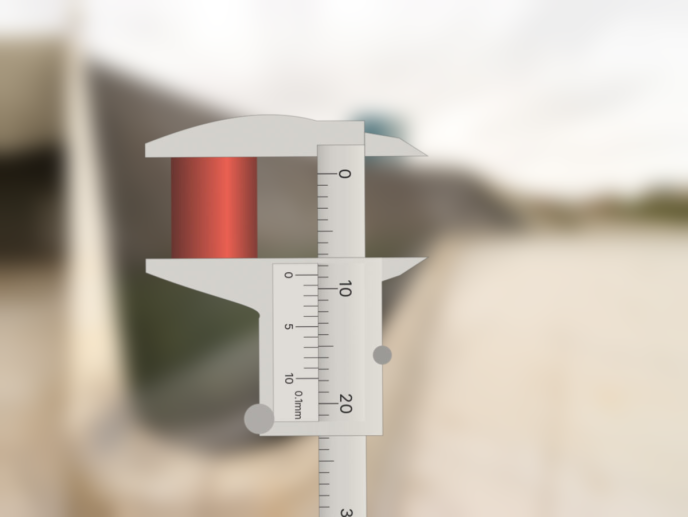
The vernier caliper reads 8.8 mm
